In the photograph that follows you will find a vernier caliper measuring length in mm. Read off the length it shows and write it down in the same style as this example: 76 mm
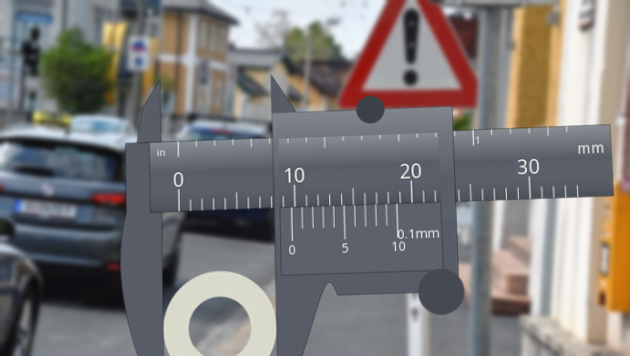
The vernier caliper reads 9.7 mm
